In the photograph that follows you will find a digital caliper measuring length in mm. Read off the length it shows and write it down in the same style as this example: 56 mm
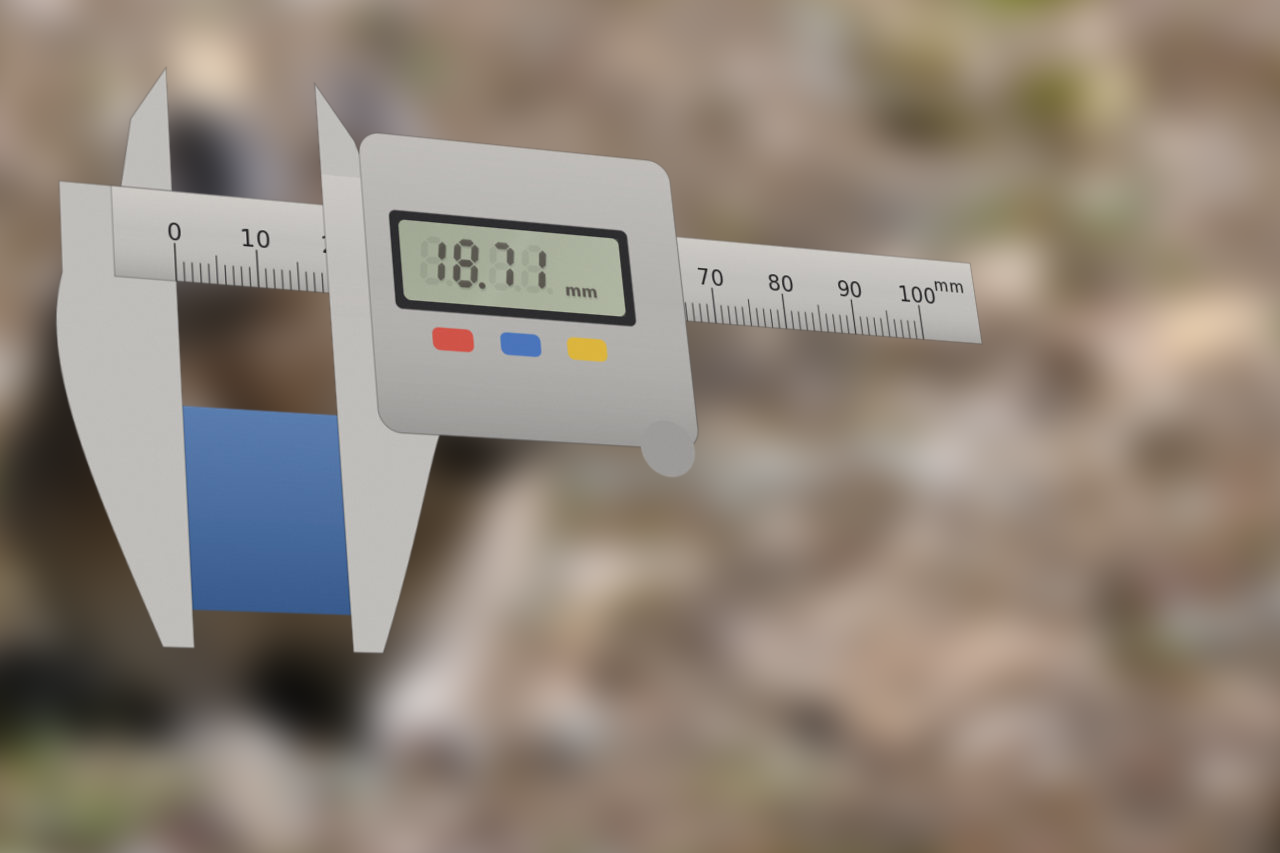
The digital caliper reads 18.71 mm
